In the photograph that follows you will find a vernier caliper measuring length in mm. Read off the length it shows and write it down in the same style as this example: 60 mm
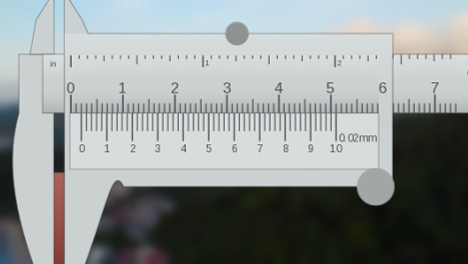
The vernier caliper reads 2.0 mm
